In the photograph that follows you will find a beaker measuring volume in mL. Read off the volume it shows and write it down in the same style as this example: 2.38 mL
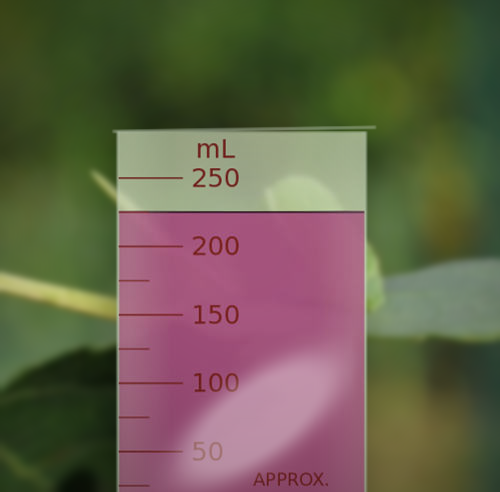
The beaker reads 225 mL
